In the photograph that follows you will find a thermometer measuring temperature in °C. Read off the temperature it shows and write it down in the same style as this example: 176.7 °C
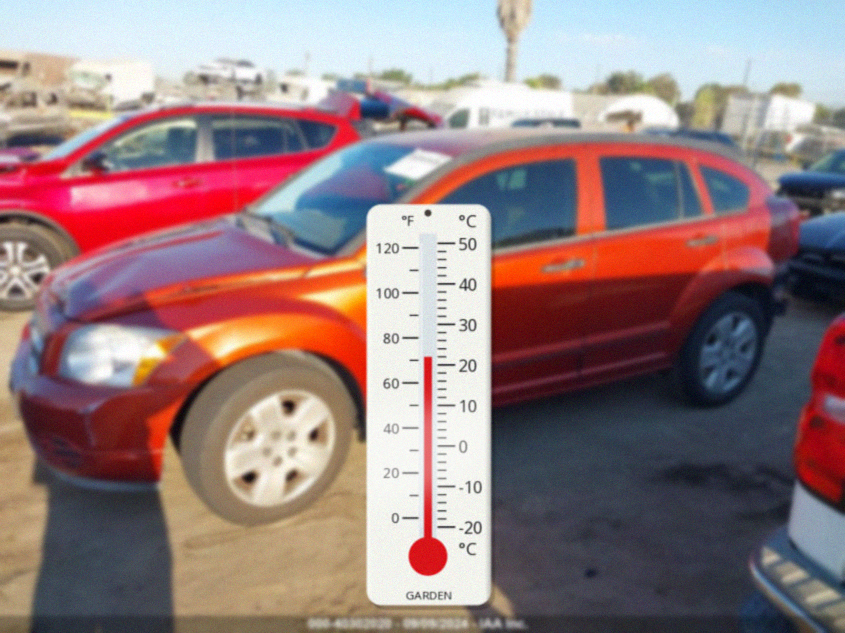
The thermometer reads 22 °C
